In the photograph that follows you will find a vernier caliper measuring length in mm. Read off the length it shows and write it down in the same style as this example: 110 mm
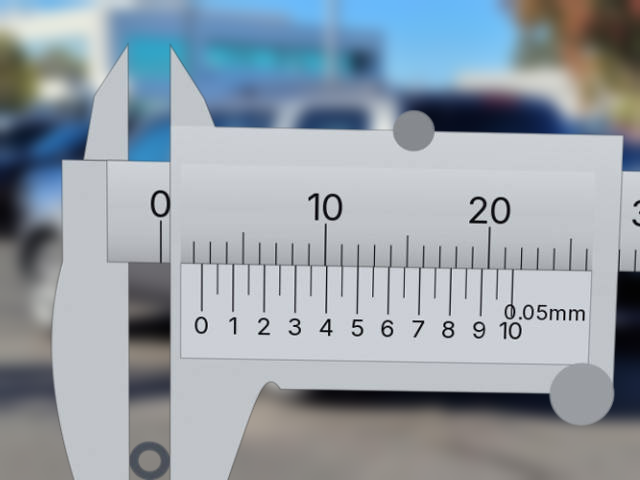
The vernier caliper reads 2.5 mm
